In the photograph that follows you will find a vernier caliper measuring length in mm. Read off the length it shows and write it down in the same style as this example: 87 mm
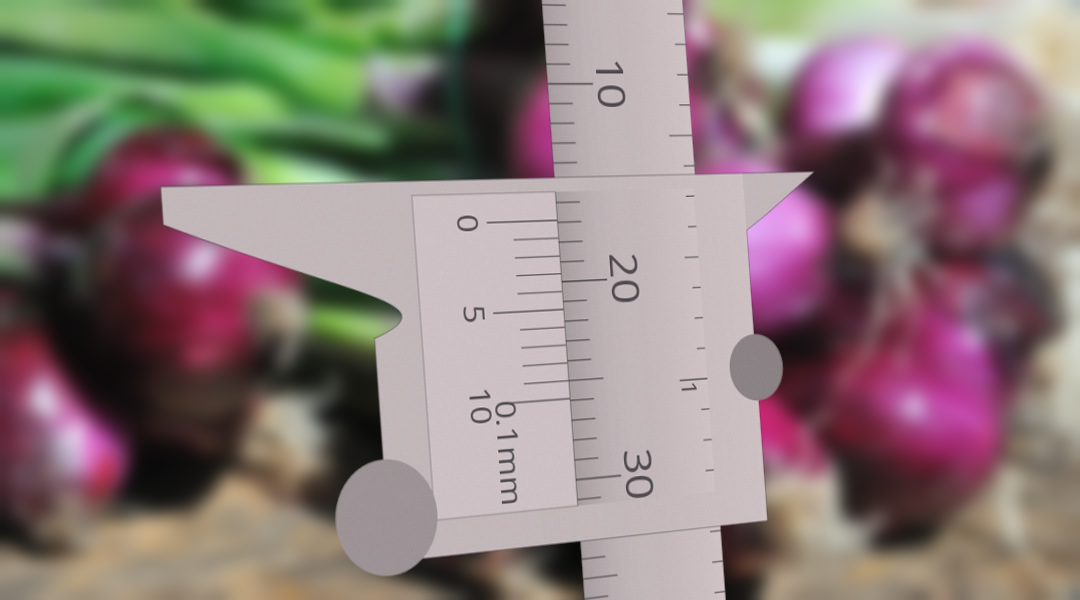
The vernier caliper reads 16.9 mm
